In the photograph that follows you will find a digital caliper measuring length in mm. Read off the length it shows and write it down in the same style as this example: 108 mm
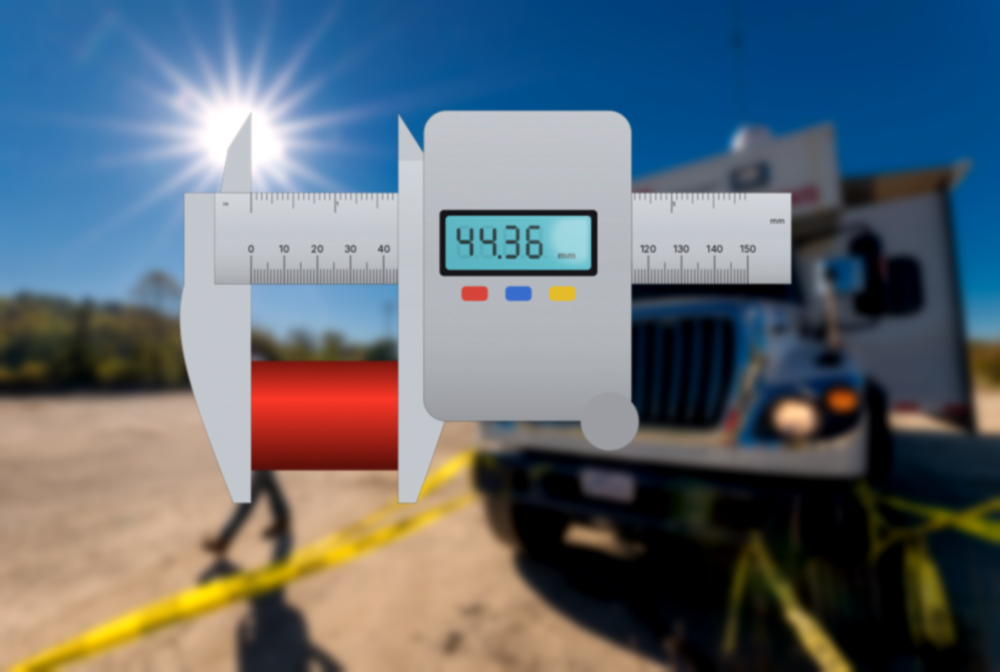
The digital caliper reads 44.36 mm
